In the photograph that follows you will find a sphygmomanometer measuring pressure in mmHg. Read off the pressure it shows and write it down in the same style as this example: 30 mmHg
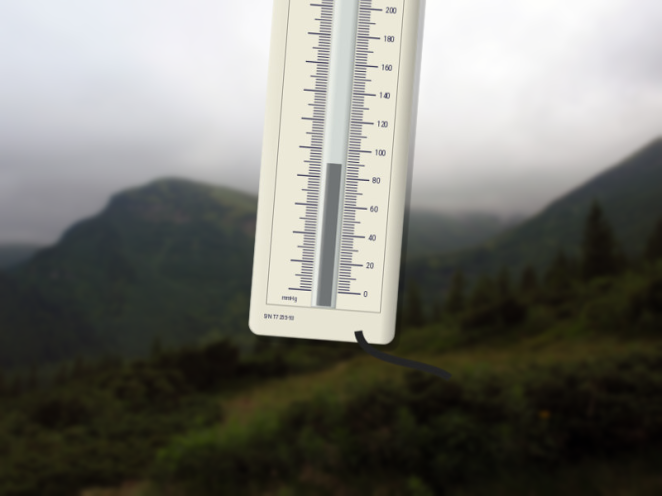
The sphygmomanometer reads 90 mmHg
